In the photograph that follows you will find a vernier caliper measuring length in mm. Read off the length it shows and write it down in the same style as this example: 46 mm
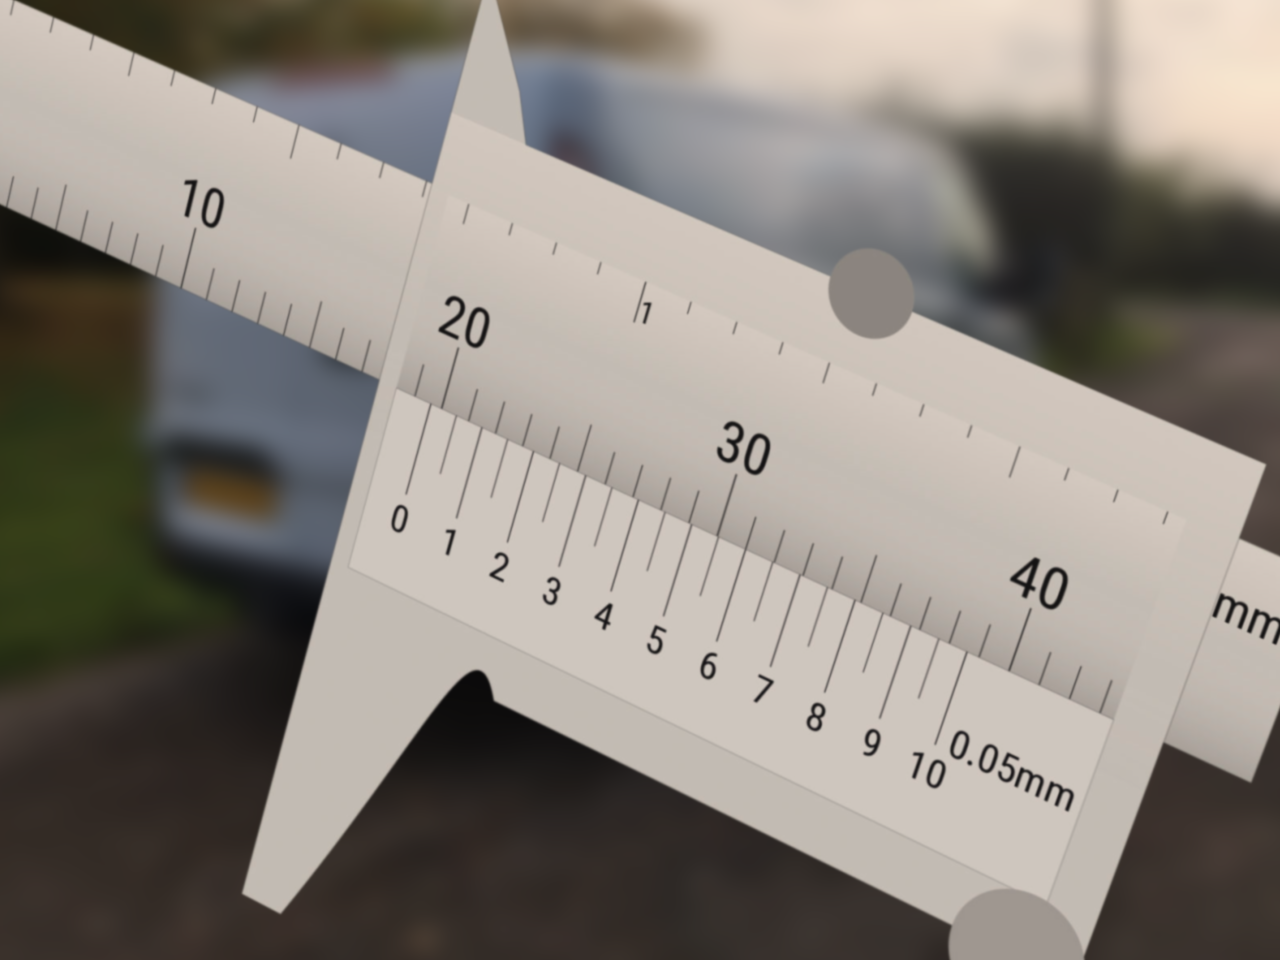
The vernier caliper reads 19.60 mm
